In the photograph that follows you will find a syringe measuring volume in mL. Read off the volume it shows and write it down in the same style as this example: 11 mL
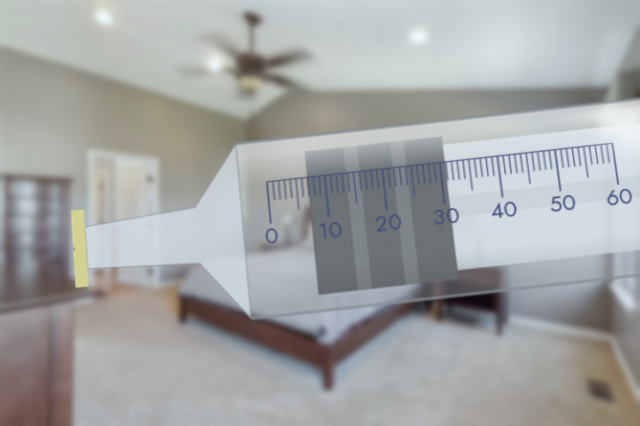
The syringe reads 7 mL
